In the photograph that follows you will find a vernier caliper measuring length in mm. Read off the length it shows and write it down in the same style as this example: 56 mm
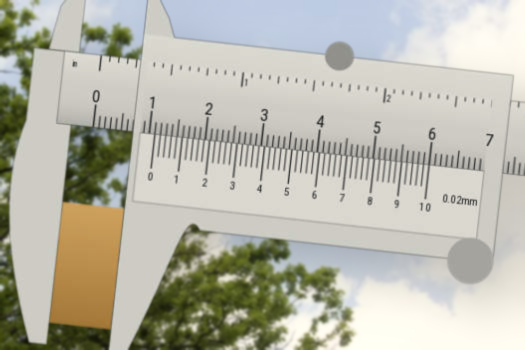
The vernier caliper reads 11.0 mm
